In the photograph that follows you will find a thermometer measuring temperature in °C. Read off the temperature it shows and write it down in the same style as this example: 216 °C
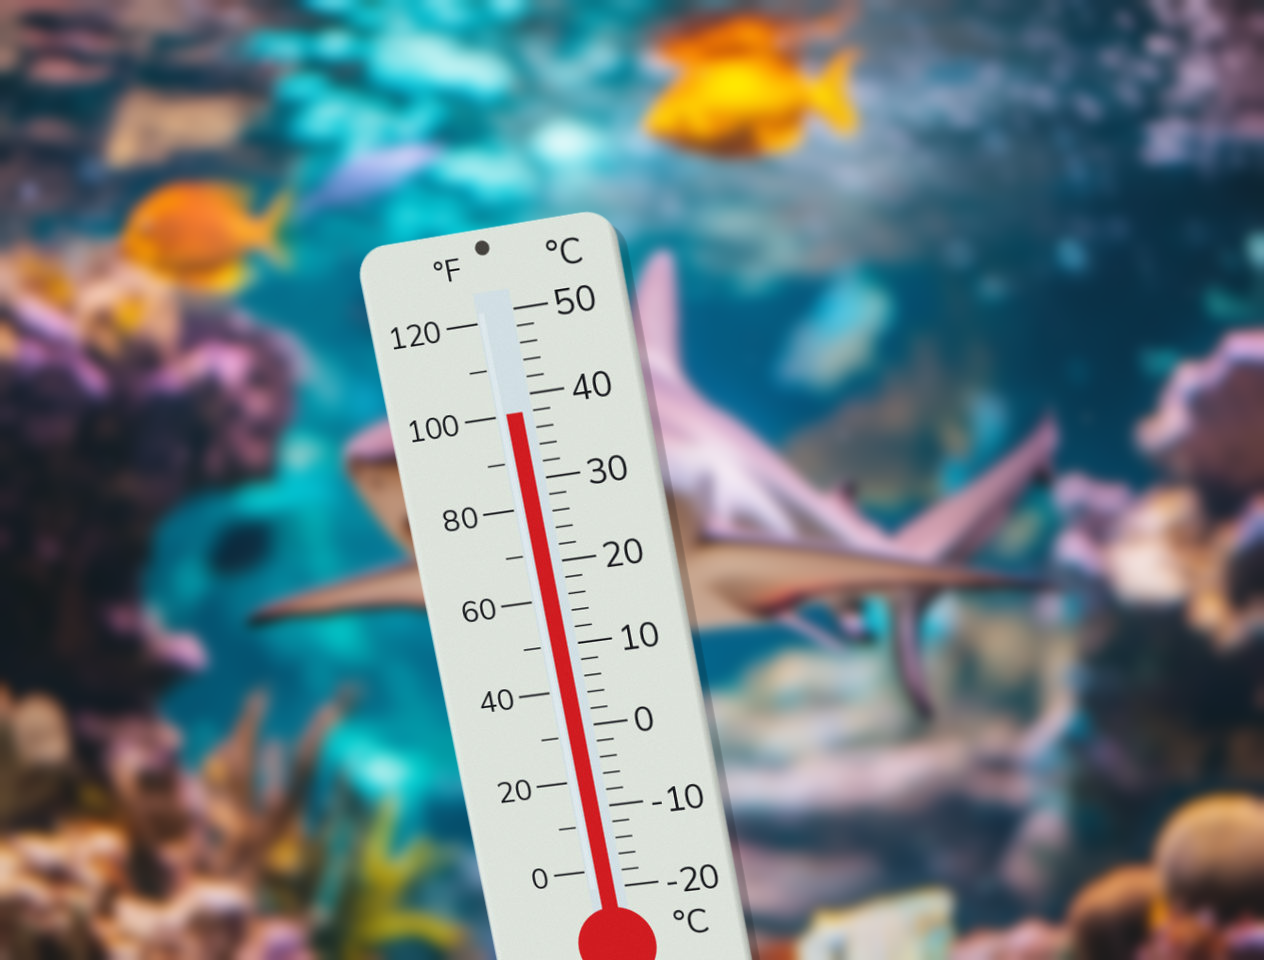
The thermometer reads 38 °C
